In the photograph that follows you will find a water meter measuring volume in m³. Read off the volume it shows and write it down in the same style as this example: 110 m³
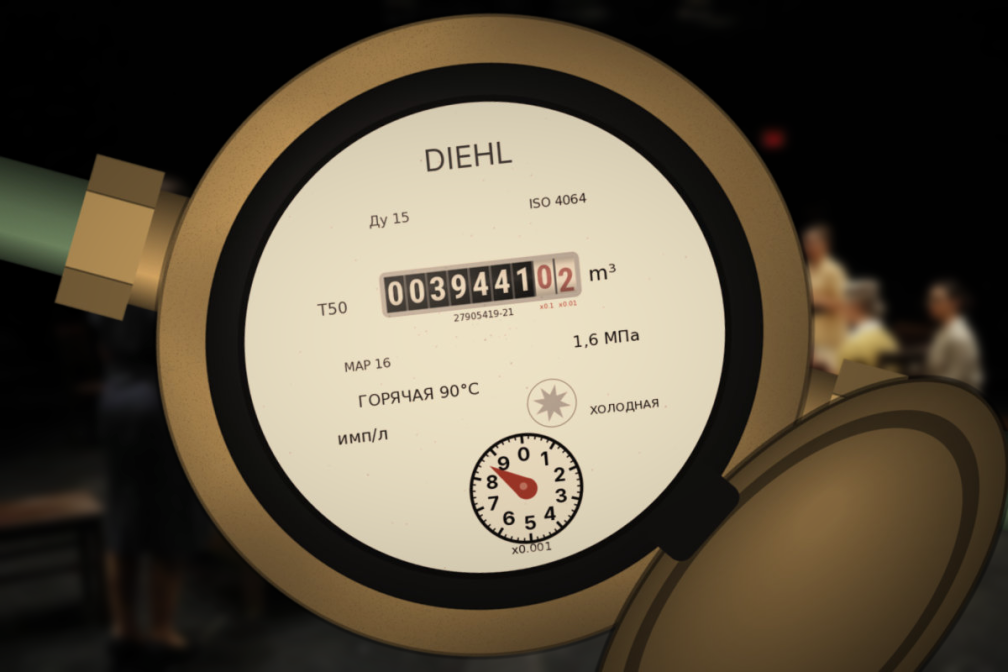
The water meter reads 39441.018 m³
